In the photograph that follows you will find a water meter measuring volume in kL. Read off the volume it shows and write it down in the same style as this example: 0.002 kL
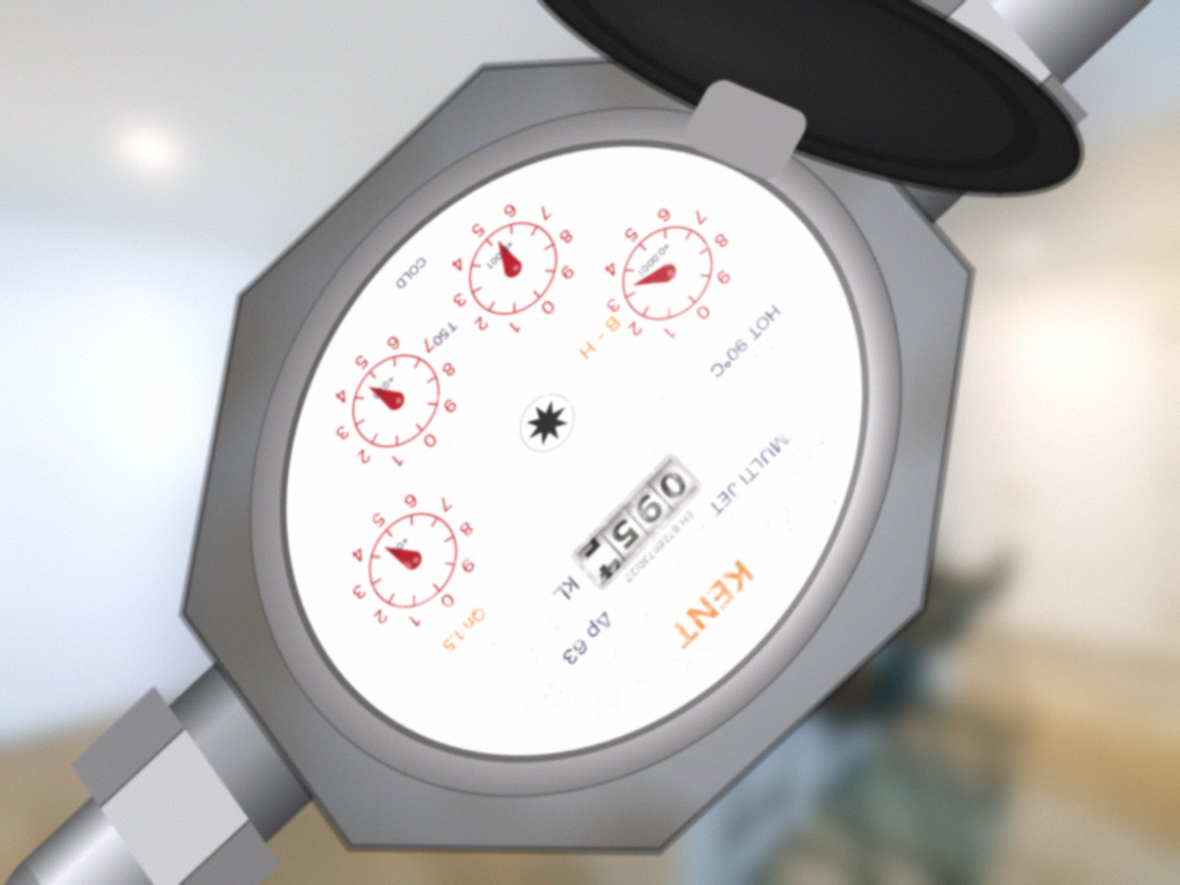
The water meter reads 954.4453 kL
